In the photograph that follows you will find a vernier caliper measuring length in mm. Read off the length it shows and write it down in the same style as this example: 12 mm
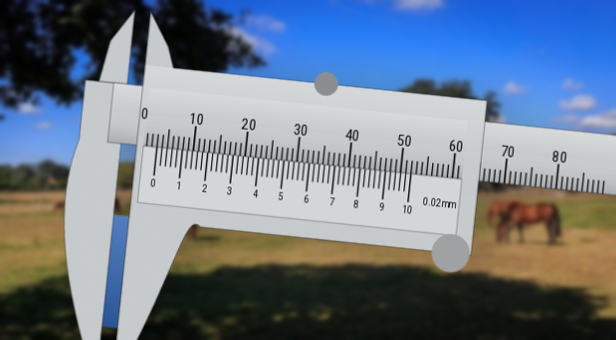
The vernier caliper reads 3.0 mm
